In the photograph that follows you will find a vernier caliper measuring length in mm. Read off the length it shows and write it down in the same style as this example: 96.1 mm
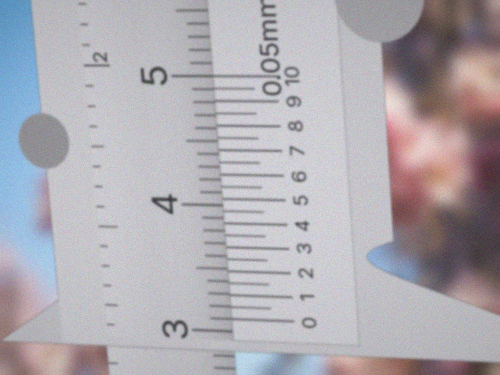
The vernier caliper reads 31.0 mm
